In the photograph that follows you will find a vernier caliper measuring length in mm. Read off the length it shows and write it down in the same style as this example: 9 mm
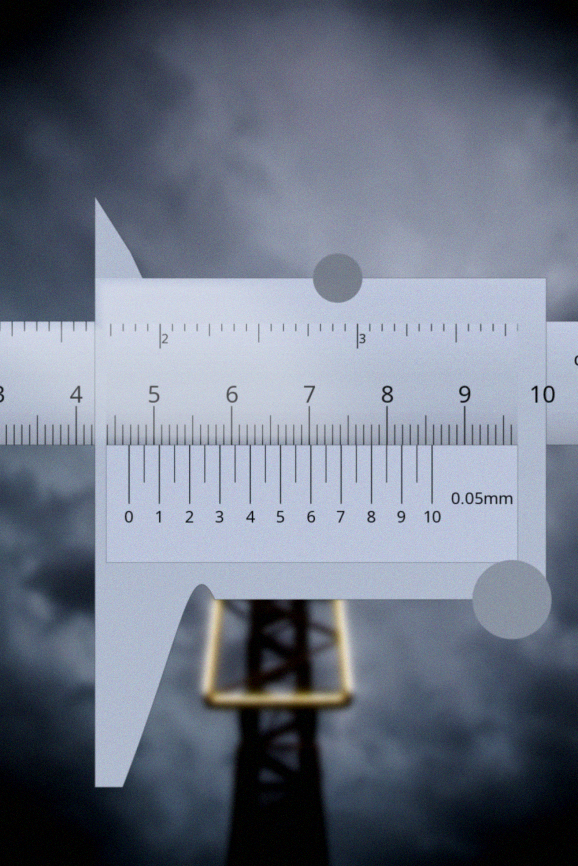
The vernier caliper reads 46.8 mm
